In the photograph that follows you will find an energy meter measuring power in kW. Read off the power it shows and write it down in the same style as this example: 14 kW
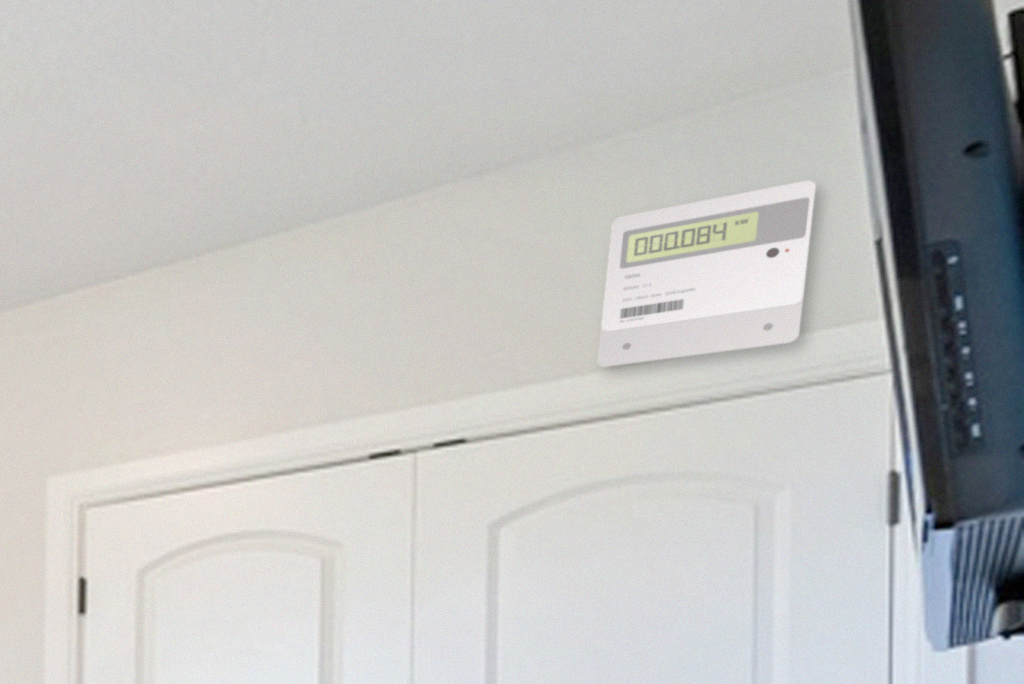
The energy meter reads 0.084 kW
